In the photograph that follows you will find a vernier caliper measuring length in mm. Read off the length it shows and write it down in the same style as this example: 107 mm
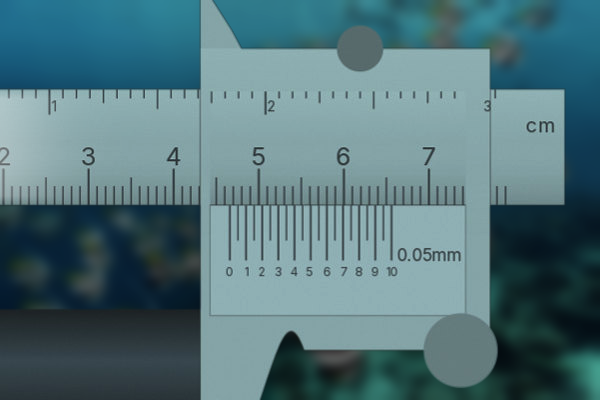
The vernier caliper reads 46.6 mm
